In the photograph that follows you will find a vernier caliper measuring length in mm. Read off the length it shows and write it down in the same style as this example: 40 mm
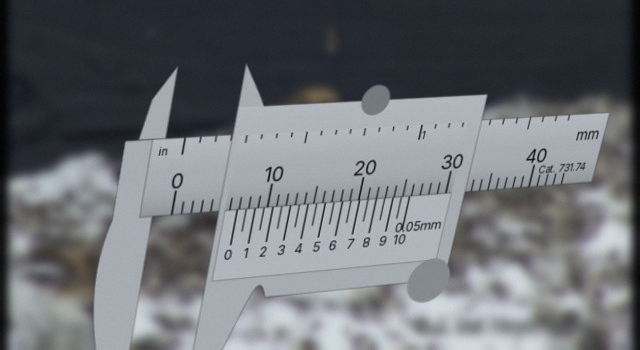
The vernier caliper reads 6.8 mm
